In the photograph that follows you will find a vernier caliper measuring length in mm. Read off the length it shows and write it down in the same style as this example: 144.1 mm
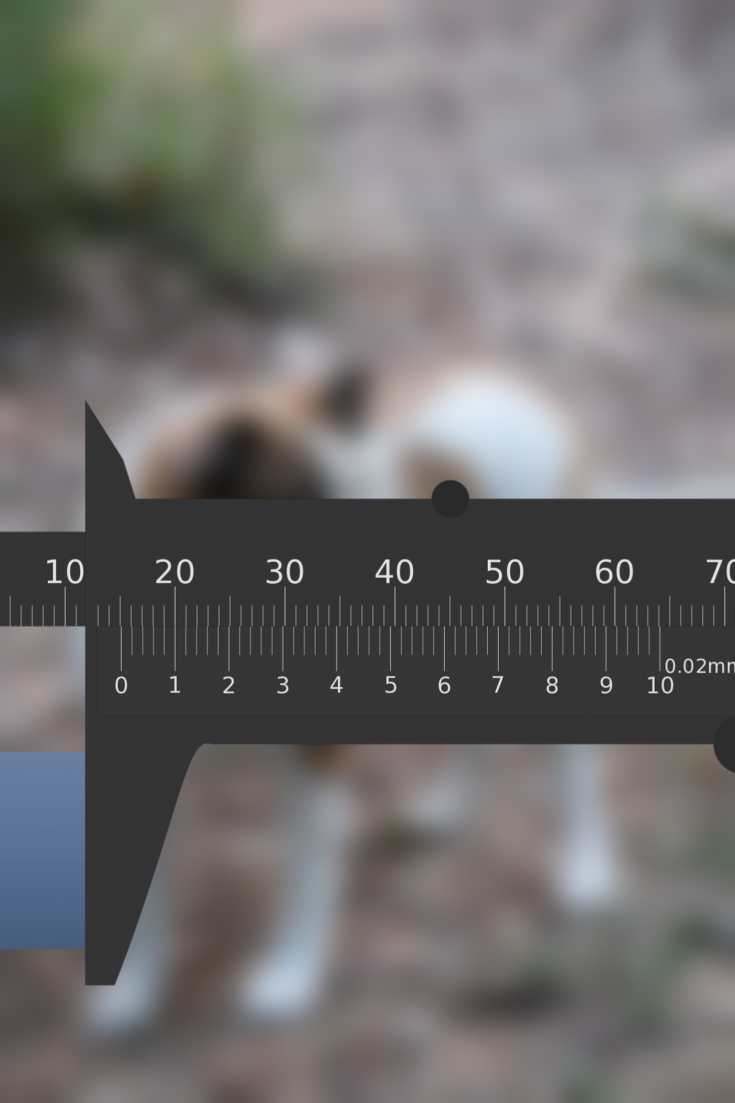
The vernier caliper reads 15.1 mm
